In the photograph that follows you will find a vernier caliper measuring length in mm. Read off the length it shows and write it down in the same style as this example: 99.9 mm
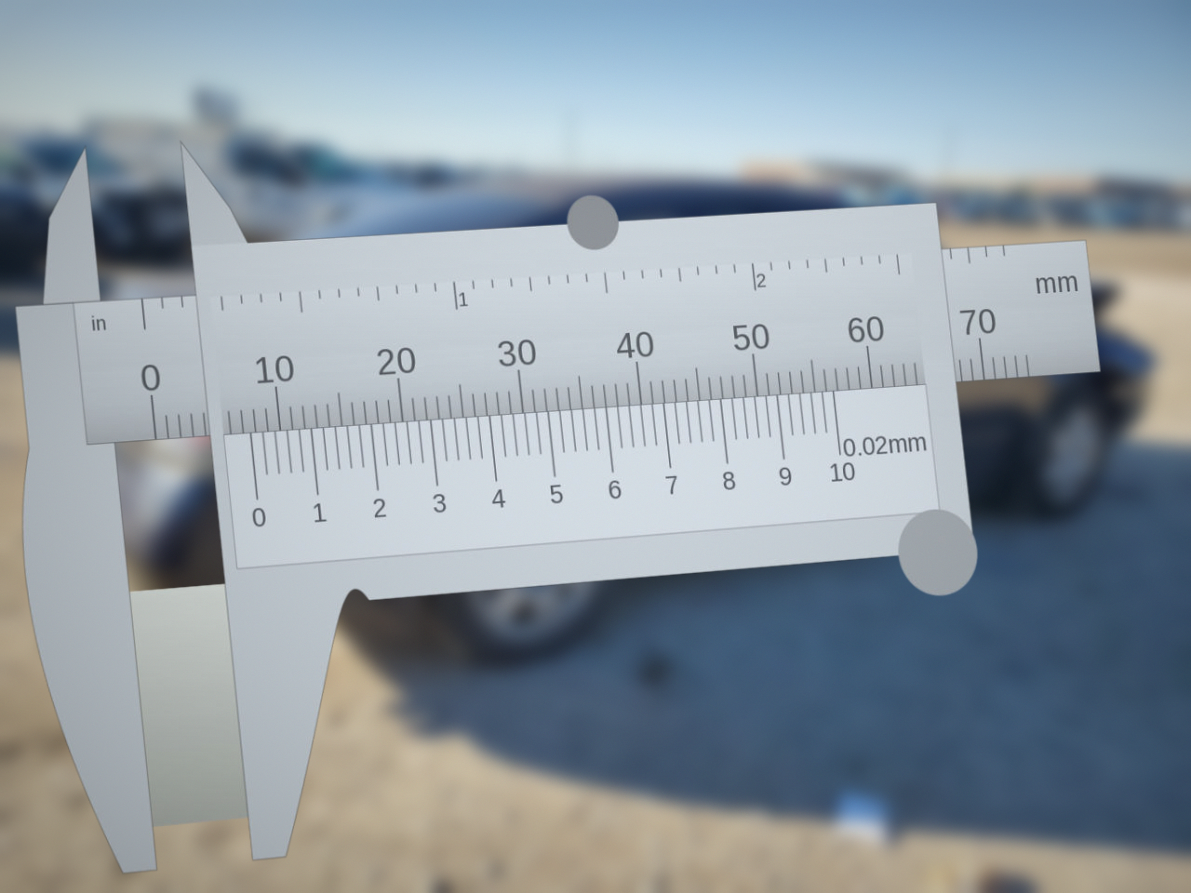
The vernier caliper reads 7.6 mm
